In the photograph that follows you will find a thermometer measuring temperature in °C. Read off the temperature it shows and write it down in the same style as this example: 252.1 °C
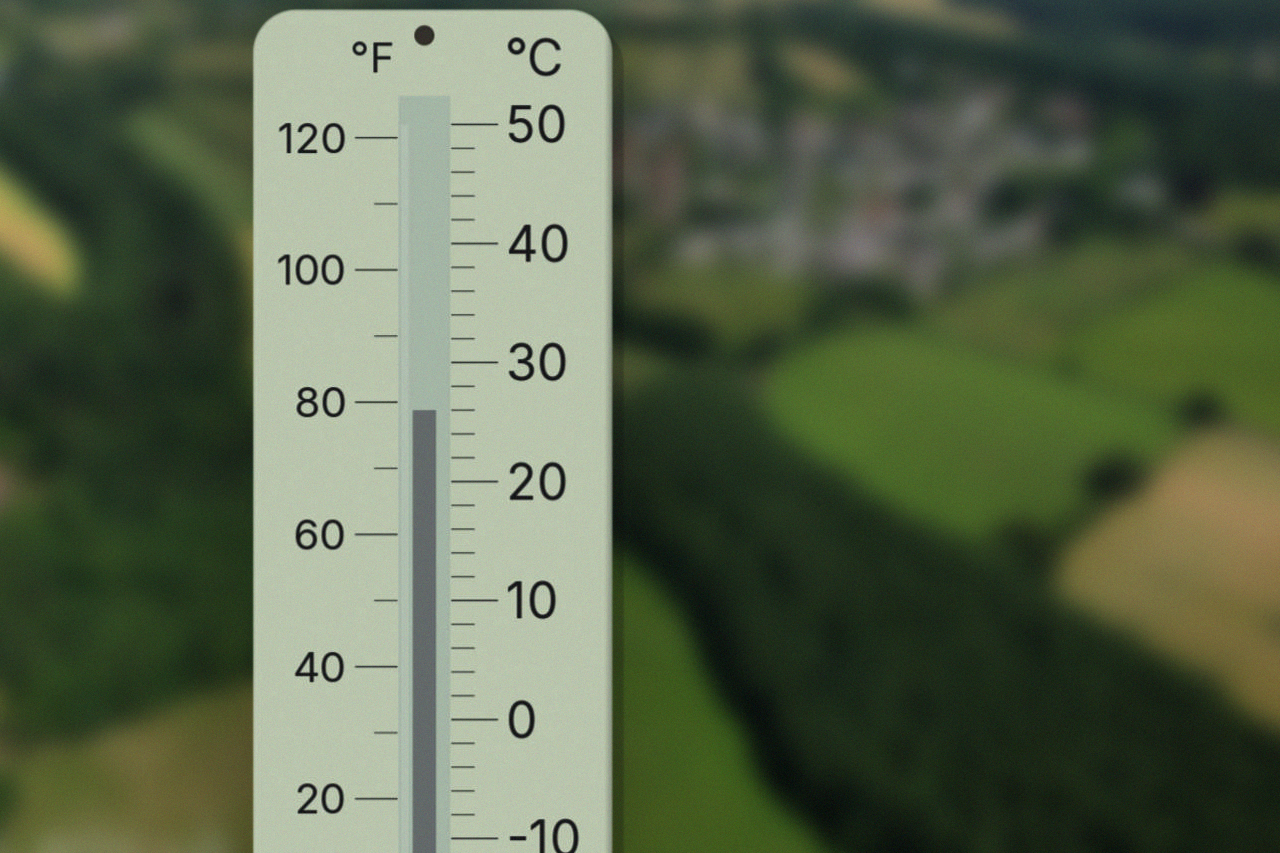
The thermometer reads 26 °C
